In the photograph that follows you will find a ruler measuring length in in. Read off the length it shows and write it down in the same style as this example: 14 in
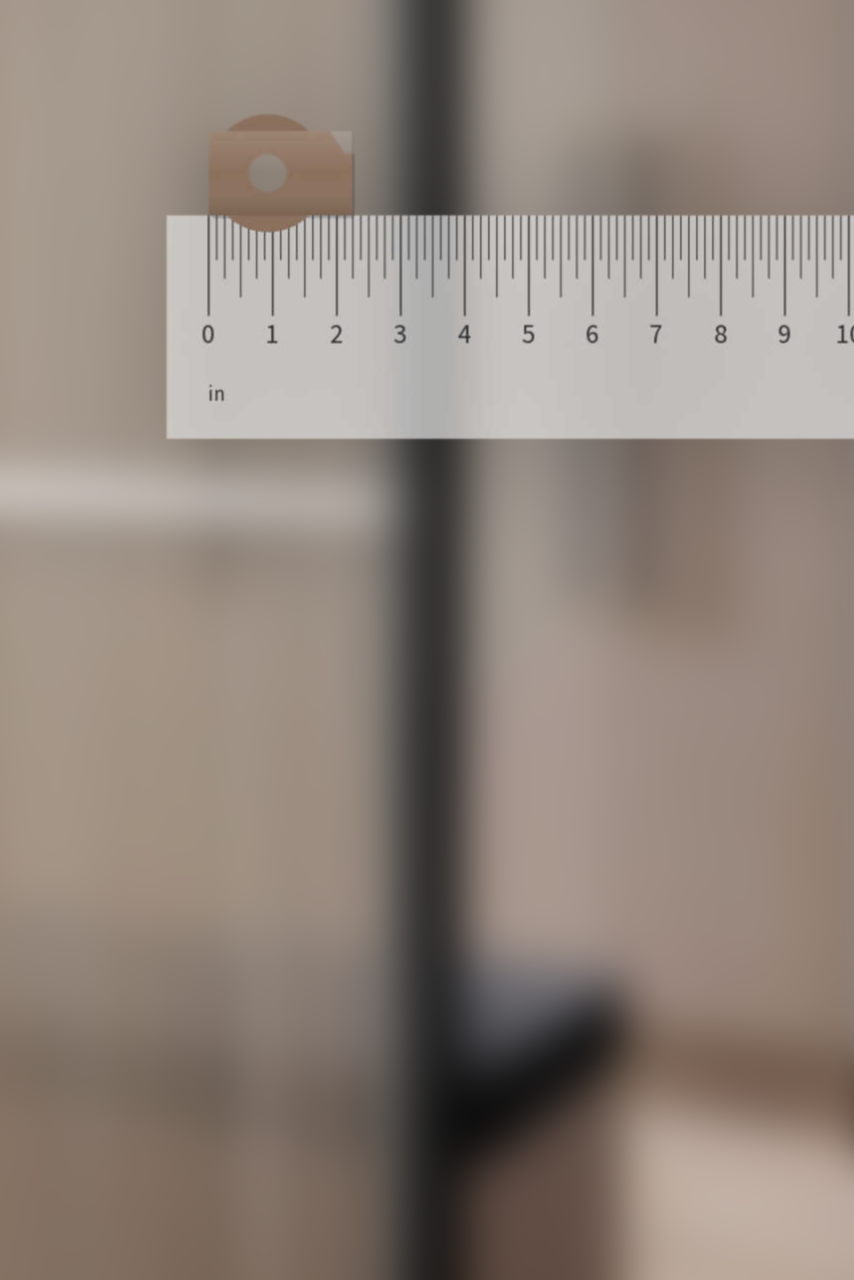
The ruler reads 2.25 in
